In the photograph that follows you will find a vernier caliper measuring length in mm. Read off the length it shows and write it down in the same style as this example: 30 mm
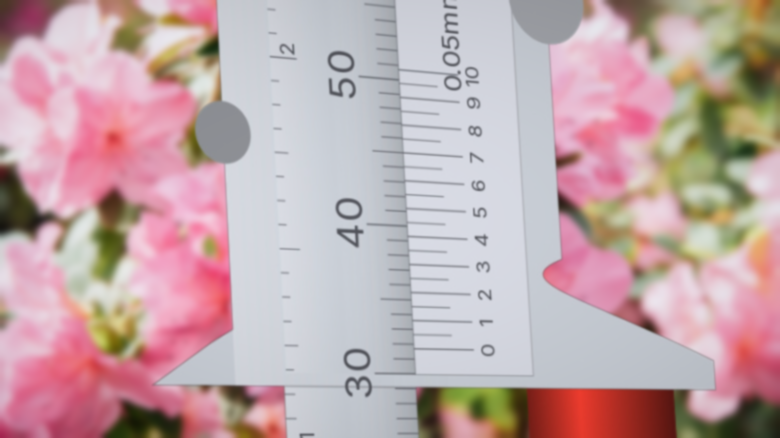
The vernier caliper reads 31.7 mm
